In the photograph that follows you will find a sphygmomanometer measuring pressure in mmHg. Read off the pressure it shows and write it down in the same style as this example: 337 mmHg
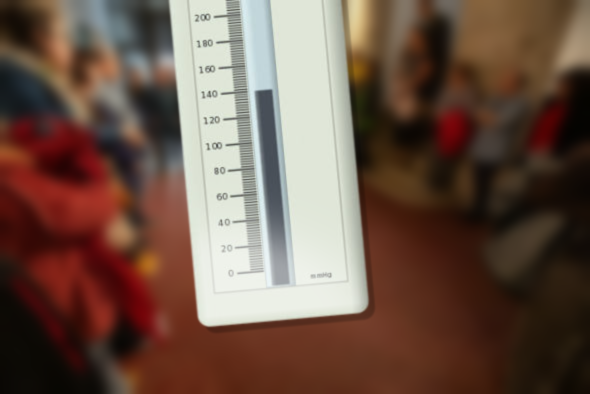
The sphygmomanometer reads 140 mmHg
